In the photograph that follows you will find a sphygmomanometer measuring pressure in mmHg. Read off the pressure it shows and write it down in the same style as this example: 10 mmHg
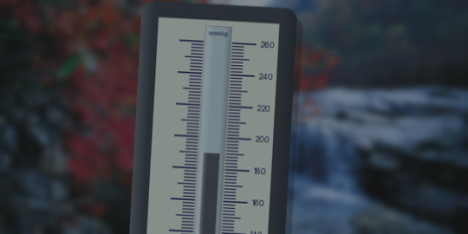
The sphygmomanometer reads 190 mmHg
